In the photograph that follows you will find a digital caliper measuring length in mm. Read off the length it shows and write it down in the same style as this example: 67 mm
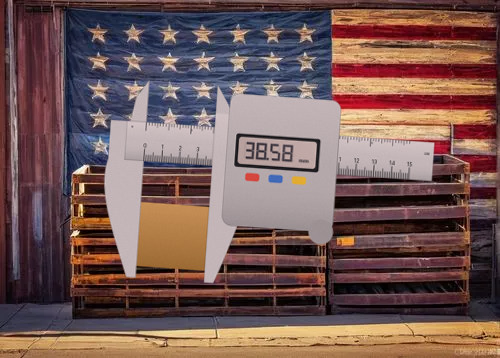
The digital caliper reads 38.58 mm
